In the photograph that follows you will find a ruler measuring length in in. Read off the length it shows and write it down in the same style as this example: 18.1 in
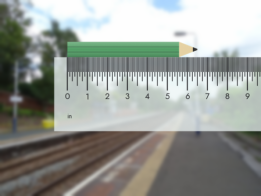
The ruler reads 6.5 in
